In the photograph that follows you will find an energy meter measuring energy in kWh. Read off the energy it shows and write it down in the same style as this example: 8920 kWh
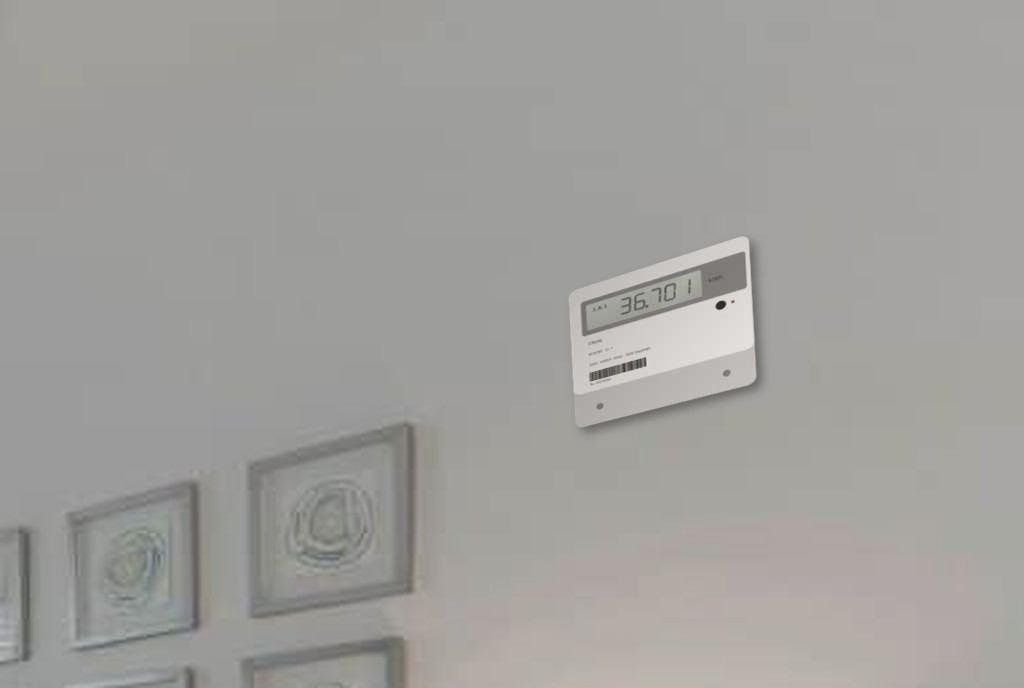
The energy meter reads 36.701 kWh
